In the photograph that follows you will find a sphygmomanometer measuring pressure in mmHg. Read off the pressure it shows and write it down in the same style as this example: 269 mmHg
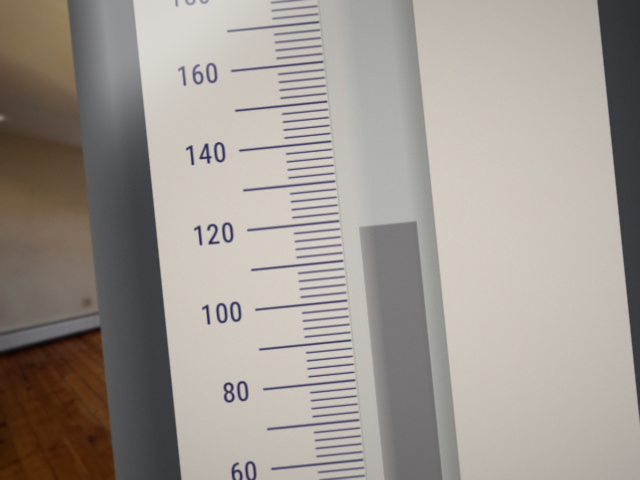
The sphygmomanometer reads 118 mmHg
